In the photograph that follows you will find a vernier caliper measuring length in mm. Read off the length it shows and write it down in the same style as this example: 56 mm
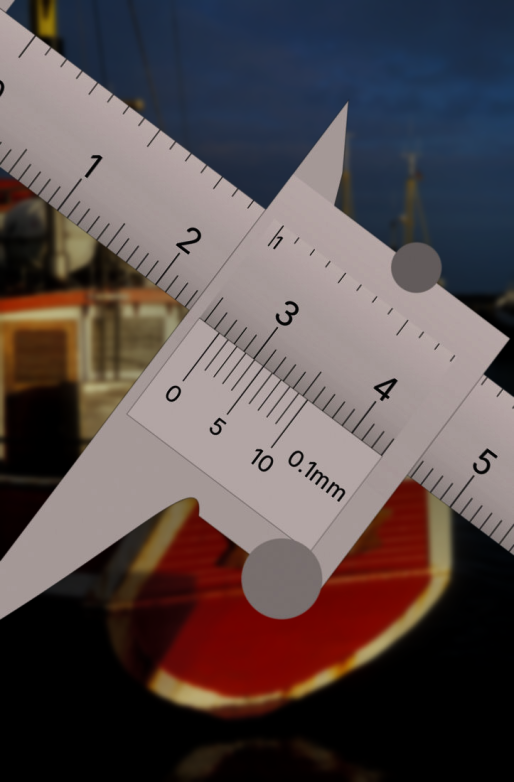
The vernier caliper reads 26.5 mm
